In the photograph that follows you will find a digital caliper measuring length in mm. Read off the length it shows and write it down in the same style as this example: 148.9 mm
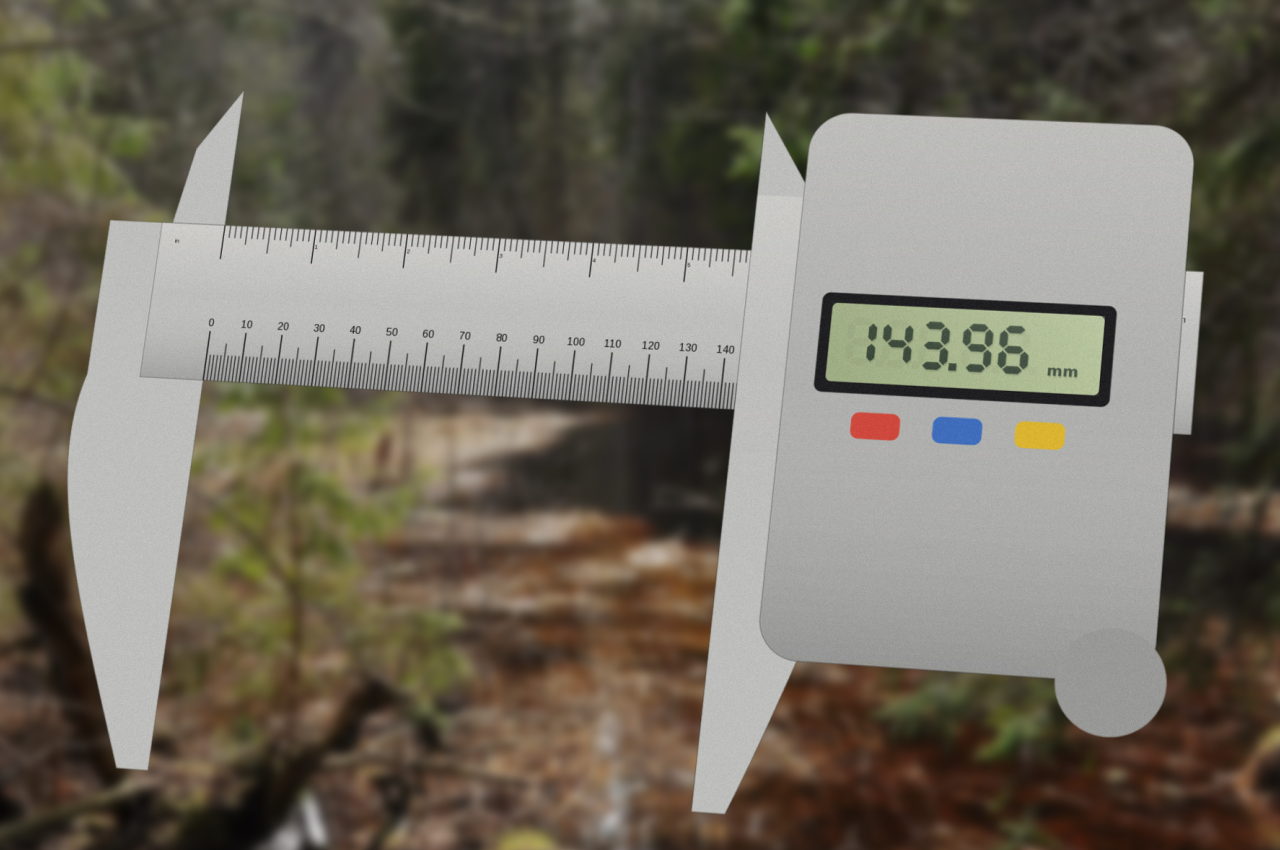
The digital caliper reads 143.96 mm
